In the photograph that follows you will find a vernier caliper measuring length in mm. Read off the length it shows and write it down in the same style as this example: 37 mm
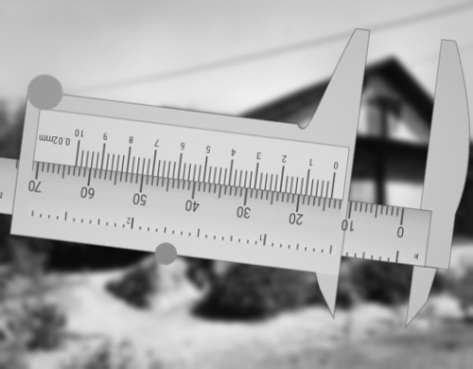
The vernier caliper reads 13.8 mm
